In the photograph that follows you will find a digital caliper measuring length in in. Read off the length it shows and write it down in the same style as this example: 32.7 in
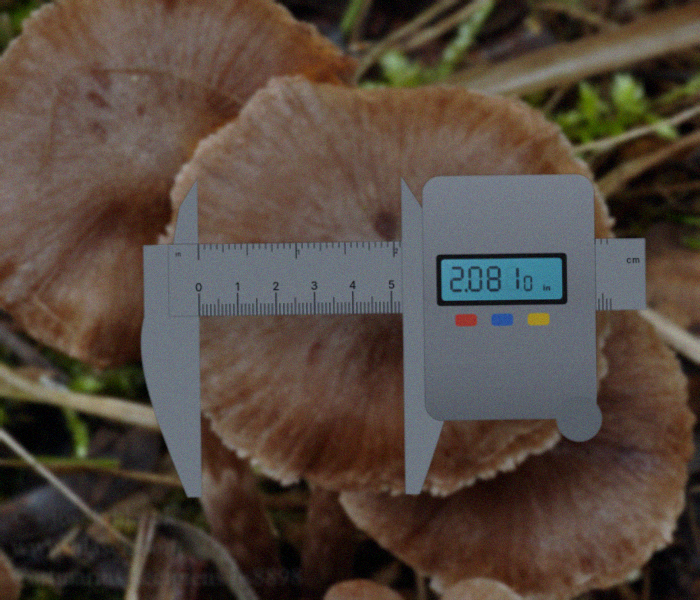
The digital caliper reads 2.0810 in
